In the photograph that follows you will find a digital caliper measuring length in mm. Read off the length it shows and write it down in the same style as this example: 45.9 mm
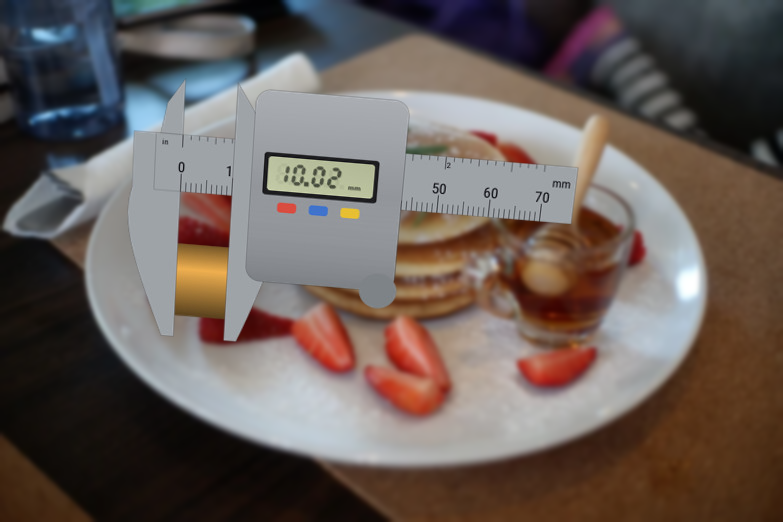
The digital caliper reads 10.02 mm
